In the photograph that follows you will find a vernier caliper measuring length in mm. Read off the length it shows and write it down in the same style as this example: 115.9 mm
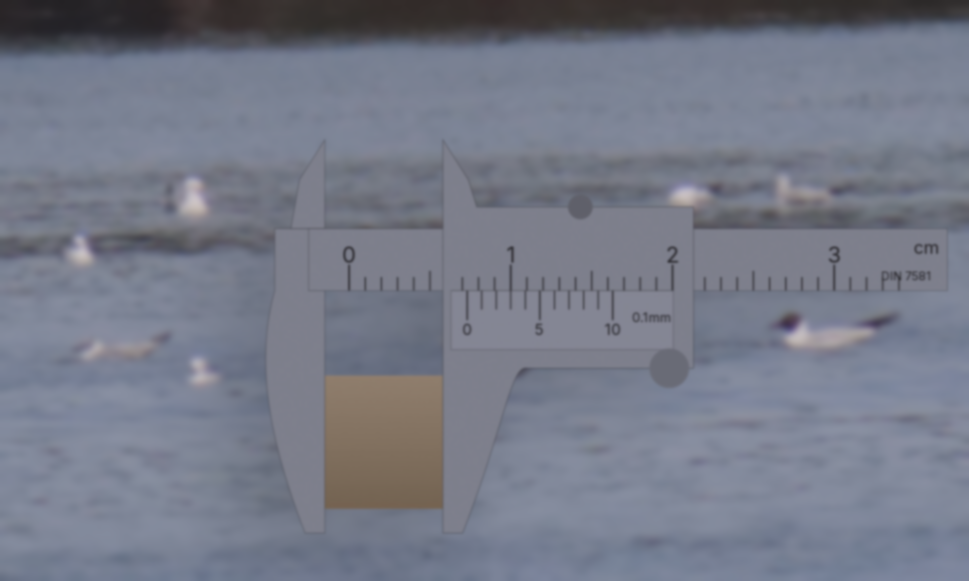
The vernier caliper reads 7.3 mm
